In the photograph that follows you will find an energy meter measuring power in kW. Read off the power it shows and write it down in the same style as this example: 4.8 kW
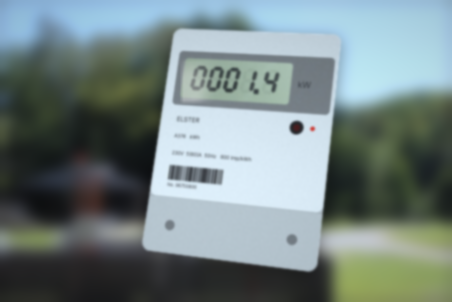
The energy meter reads 1.4 kW
